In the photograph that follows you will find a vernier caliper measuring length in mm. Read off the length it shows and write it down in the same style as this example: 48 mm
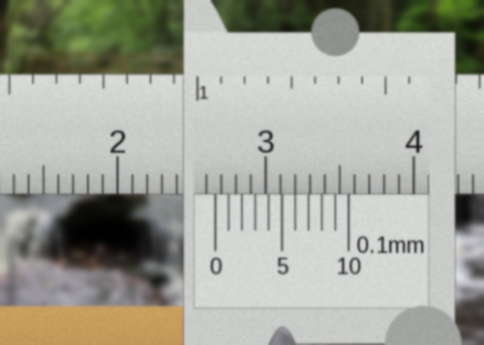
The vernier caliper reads 26.6 mm
